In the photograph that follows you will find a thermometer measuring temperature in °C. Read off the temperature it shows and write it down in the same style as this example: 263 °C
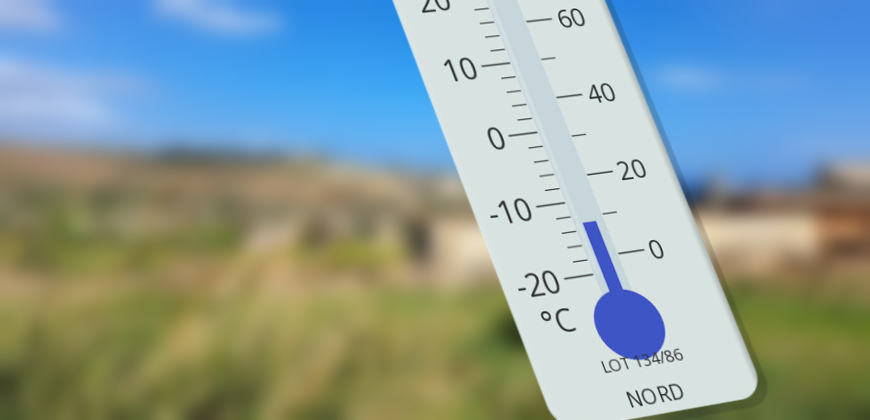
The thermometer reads -13 °C
